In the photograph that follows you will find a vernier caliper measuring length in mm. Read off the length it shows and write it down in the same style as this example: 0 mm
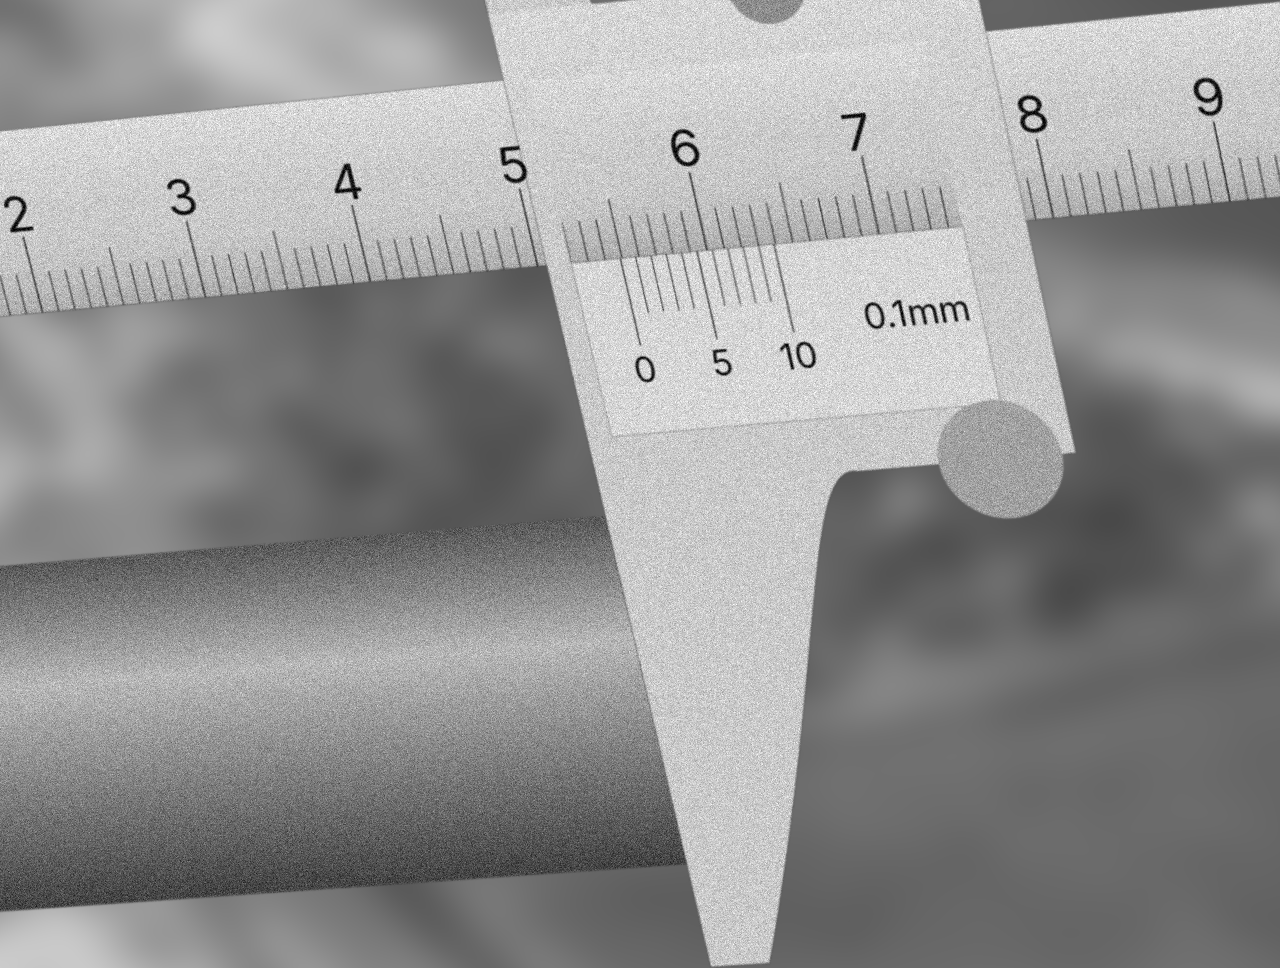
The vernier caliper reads 54.9 mm
